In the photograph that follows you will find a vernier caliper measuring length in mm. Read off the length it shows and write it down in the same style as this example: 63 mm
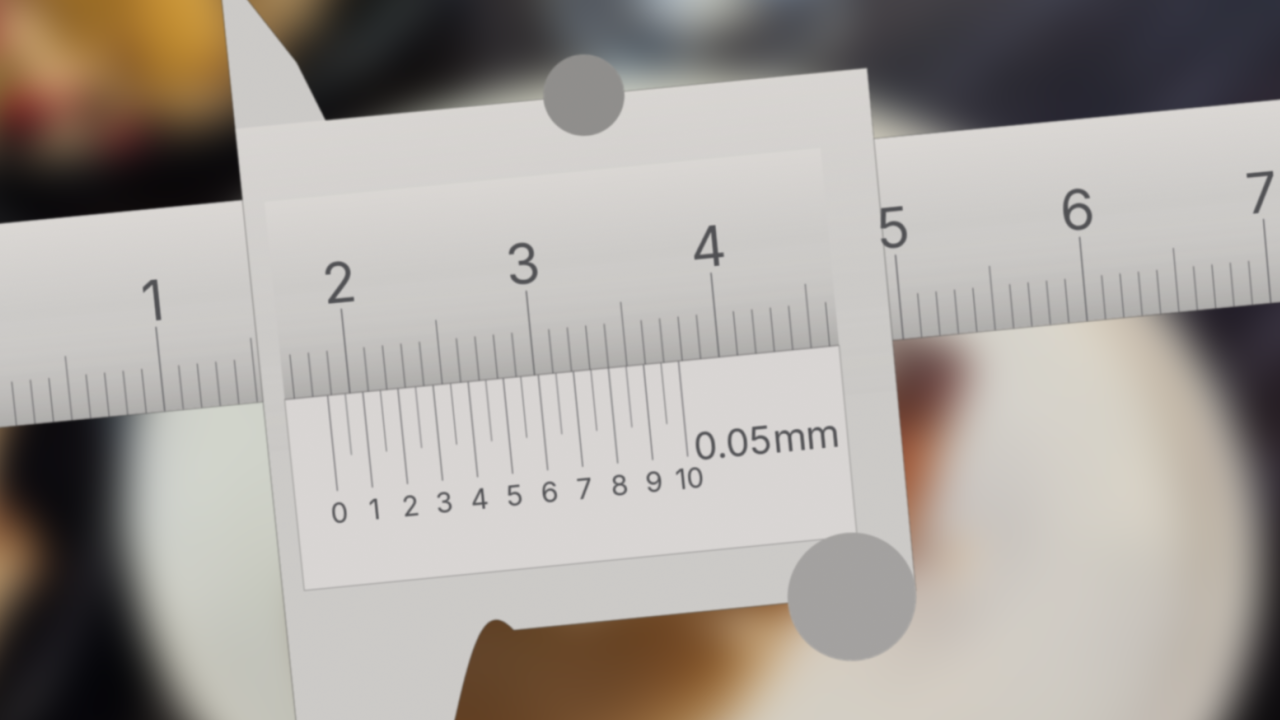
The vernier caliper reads 18.8 mm
